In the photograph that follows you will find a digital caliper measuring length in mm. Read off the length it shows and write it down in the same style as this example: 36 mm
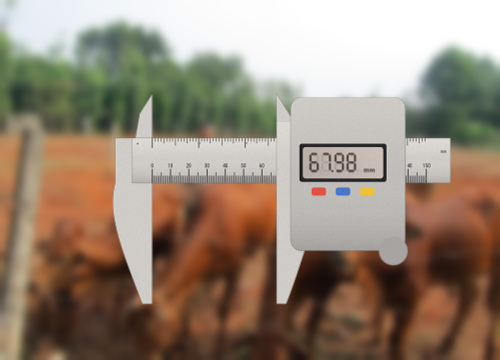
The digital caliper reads 67.98 mm
